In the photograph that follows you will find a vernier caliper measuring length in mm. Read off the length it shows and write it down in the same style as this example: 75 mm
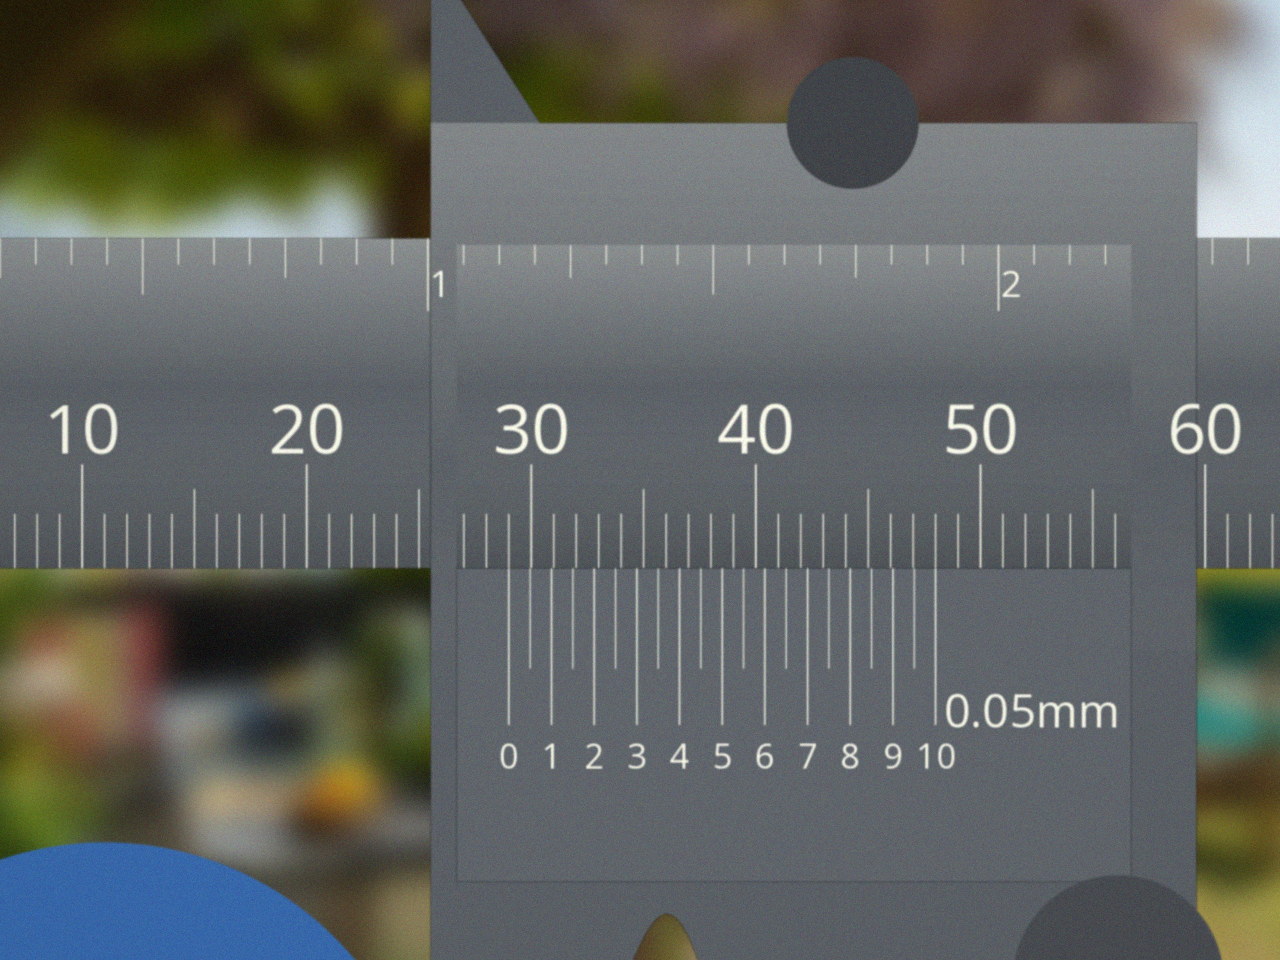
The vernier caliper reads 29.0 mm
